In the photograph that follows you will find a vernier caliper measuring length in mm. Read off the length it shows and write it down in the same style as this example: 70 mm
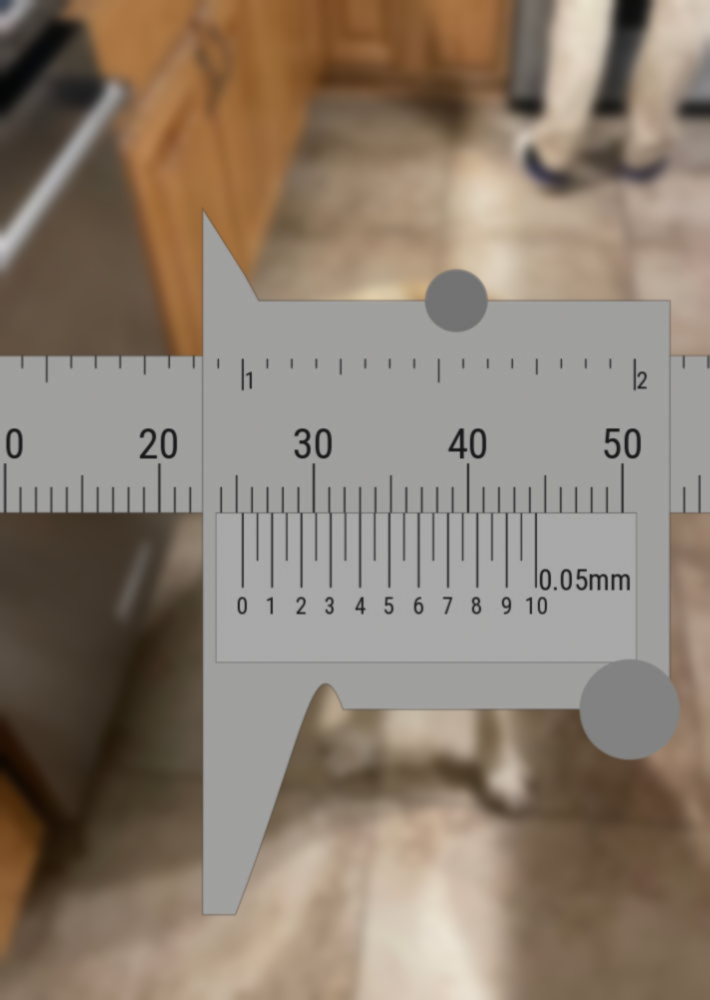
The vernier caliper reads 25.4 mm
